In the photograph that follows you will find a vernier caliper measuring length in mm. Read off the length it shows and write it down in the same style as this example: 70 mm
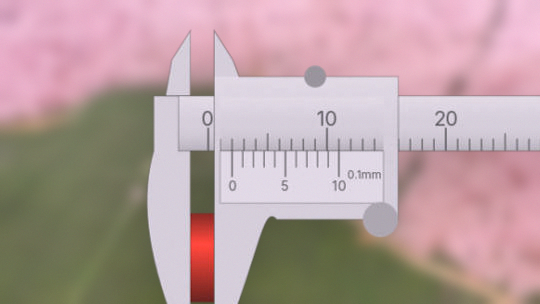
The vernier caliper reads 2.0 mm
